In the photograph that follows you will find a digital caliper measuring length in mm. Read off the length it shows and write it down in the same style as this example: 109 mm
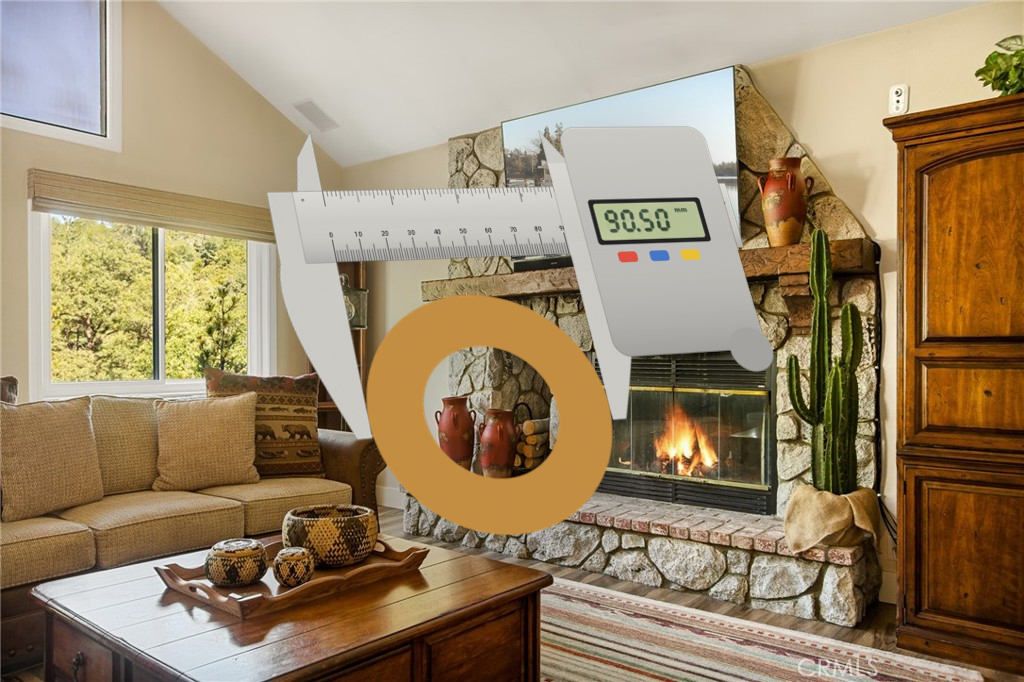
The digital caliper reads 90.50 mm
